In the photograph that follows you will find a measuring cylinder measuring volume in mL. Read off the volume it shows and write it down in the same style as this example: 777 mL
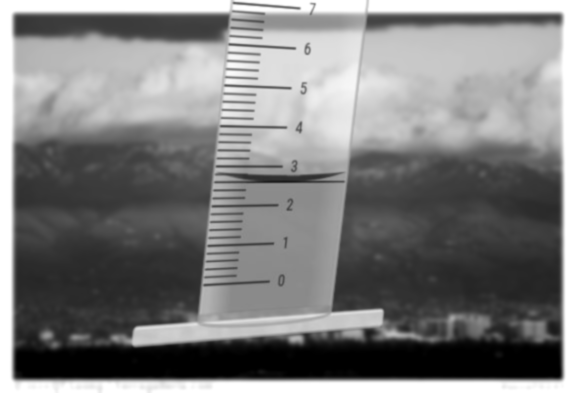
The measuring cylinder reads 2.6 mL
